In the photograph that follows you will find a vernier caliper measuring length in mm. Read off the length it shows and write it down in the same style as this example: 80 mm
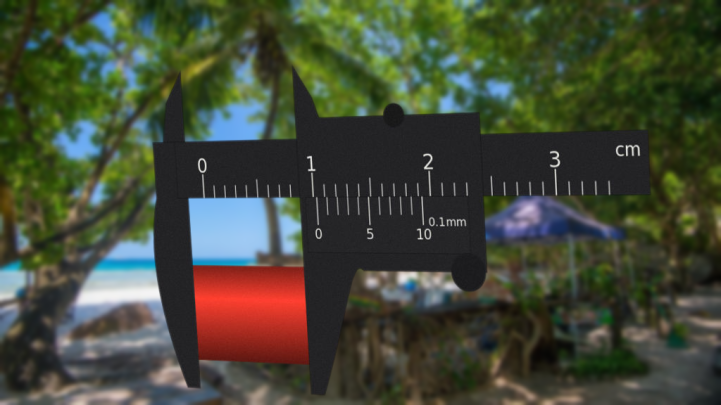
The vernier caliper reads 10.3 mm
